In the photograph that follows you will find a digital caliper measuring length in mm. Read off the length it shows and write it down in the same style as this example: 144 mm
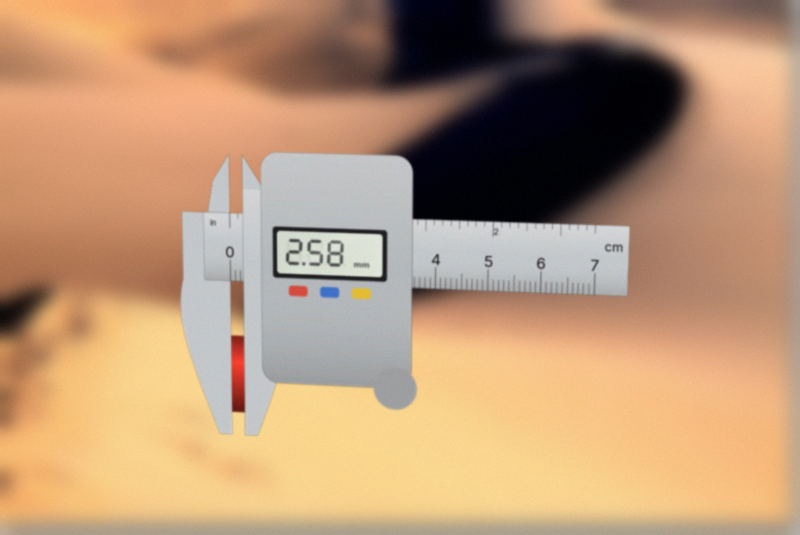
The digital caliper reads 2.58 mm
